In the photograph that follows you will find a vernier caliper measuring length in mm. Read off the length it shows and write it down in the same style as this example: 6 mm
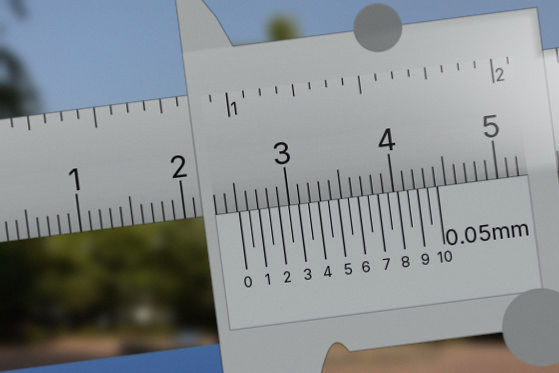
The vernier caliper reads 25.2 mm
